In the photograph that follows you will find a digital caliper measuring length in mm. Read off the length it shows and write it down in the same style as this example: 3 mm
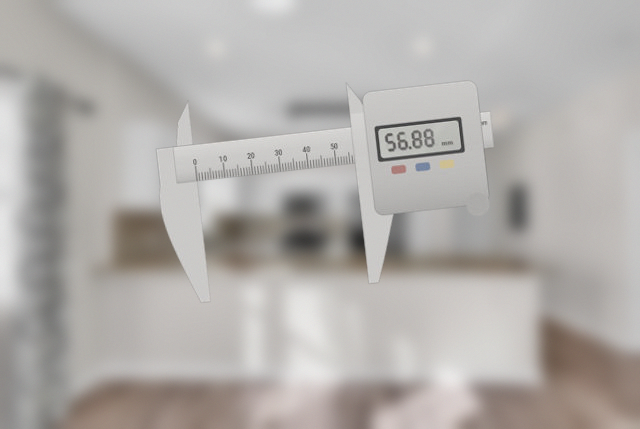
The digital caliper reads 56.88 mm
